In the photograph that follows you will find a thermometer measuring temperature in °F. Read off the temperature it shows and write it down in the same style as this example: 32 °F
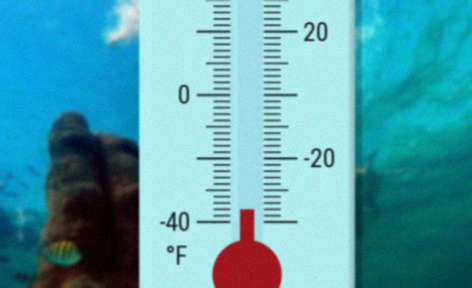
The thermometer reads -36 °F
